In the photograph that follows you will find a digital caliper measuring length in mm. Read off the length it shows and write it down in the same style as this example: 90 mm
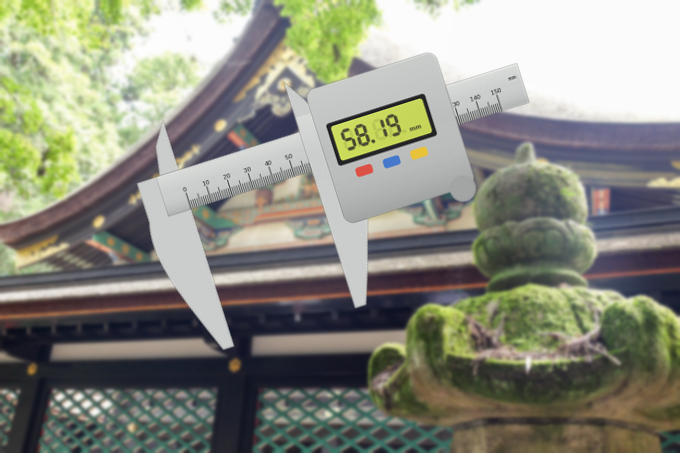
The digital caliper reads 58.19 mm
